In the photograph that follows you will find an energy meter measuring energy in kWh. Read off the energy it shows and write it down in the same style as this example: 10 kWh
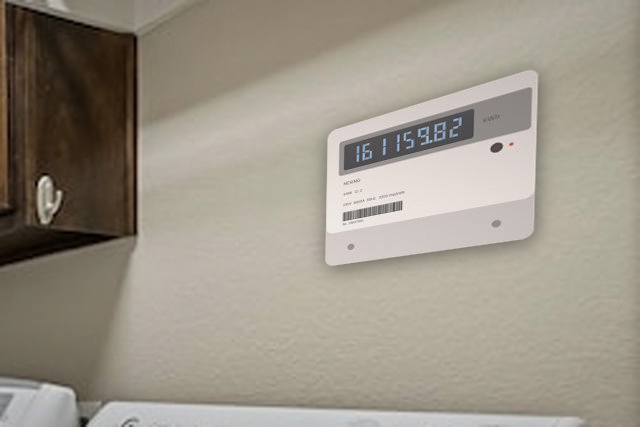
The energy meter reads 161159.82 kWh
